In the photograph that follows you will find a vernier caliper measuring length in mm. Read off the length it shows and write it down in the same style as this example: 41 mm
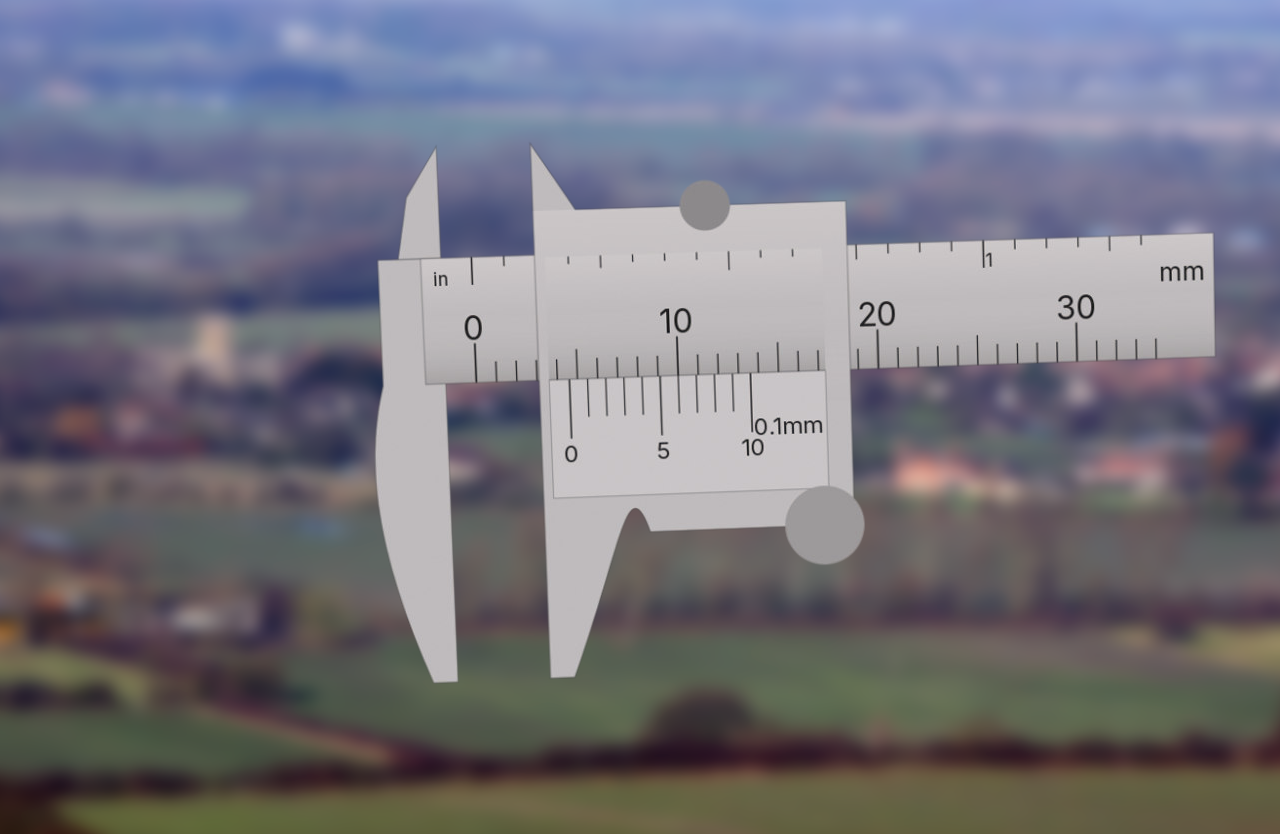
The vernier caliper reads 4.6 mm
